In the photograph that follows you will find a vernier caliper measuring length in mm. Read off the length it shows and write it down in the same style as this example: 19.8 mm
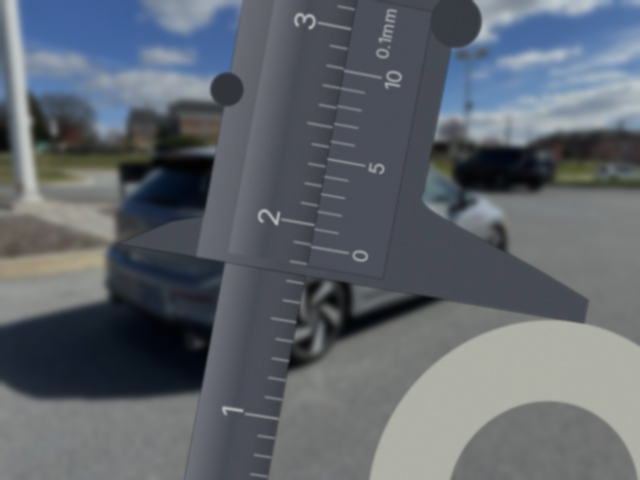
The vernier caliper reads 18.9 mm
